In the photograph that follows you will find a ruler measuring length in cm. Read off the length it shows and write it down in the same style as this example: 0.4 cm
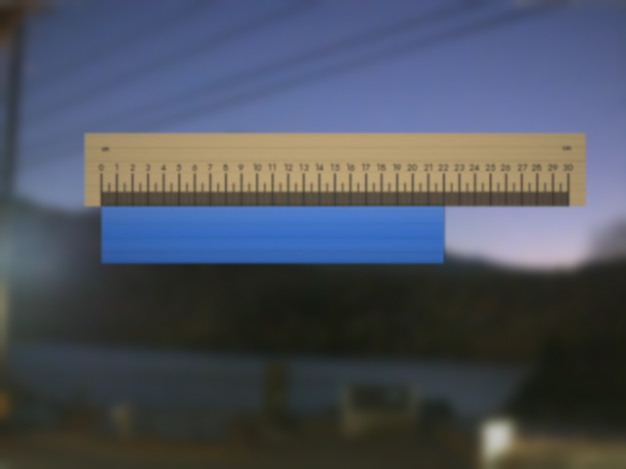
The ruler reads 22 cm
